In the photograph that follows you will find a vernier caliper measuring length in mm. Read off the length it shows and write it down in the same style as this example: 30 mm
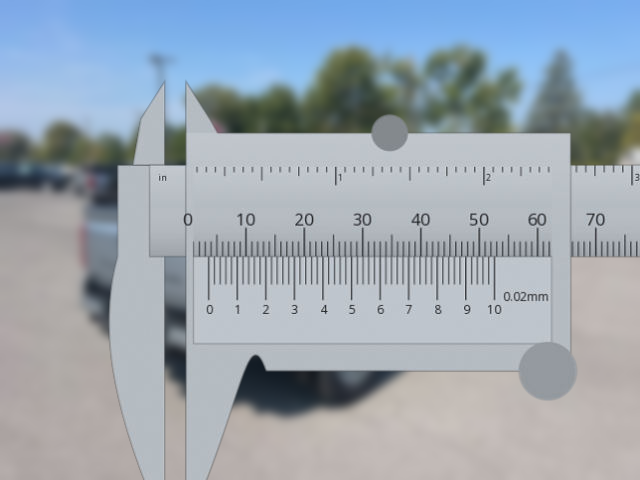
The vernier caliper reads 3.6 mm
